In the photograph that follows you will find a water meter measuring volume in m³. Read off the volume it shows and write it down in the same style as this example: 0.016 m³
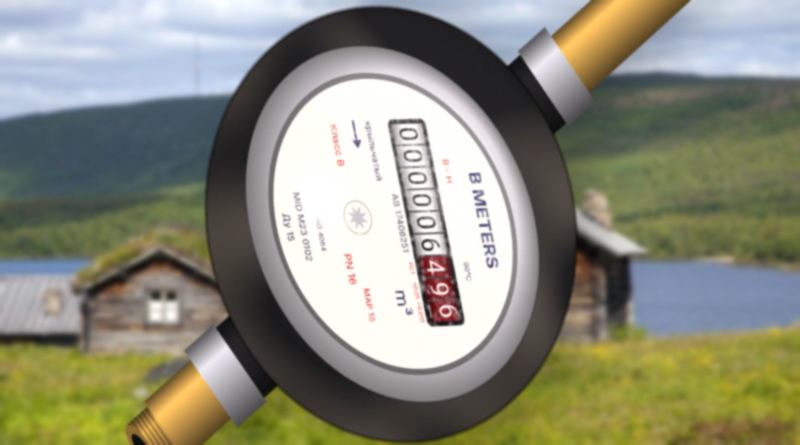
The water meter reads 6.496 m³
